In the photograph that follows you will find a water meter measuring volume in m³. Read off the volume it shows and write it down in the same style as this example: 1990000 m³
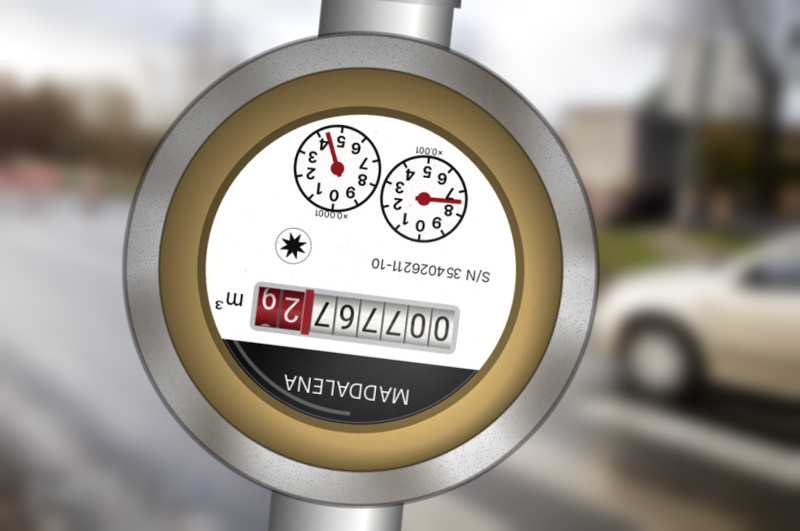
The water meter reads 7767.2874 m³
